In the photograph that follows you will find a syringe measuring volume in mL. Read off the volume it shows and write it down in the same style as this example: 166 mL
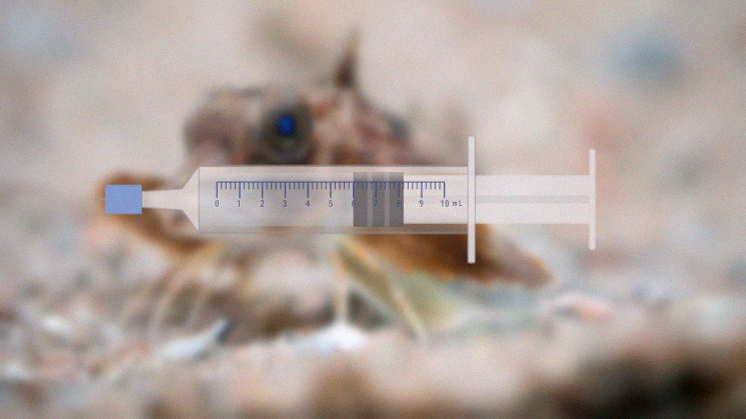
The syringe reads 6 mL
